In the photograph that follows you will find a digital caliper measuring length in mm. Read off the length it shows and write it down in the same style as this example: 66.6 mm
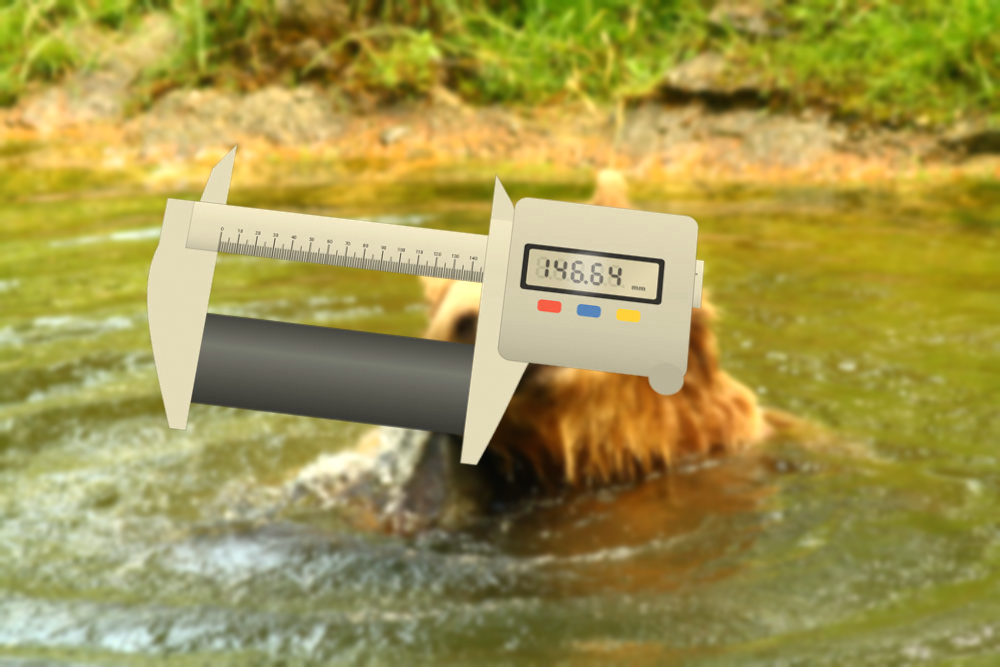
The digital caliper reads 146.64 mm
